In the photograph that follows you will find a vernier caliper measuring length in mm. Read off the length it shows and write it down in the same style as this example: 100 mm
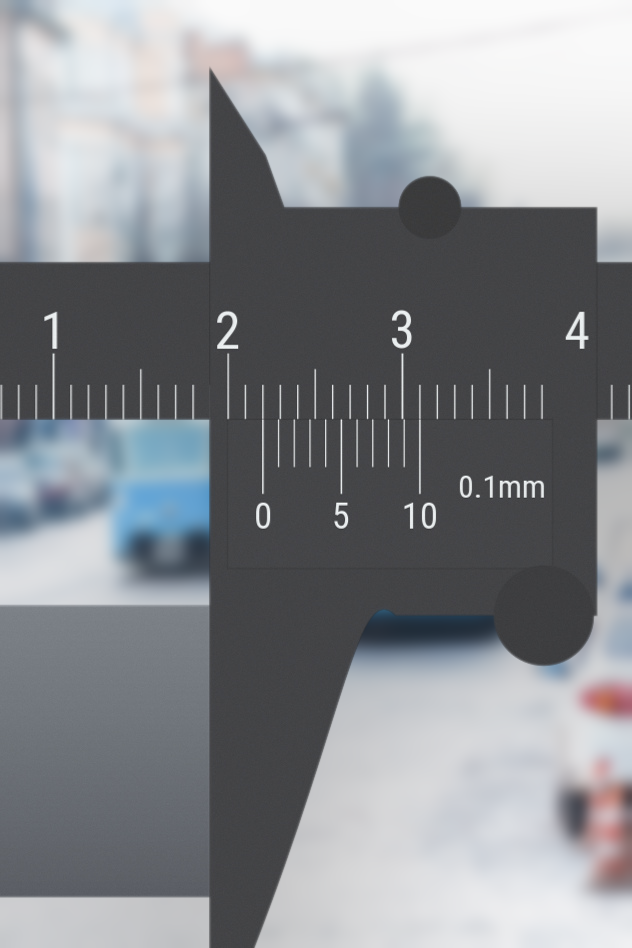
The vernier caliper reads 22.0 mm
